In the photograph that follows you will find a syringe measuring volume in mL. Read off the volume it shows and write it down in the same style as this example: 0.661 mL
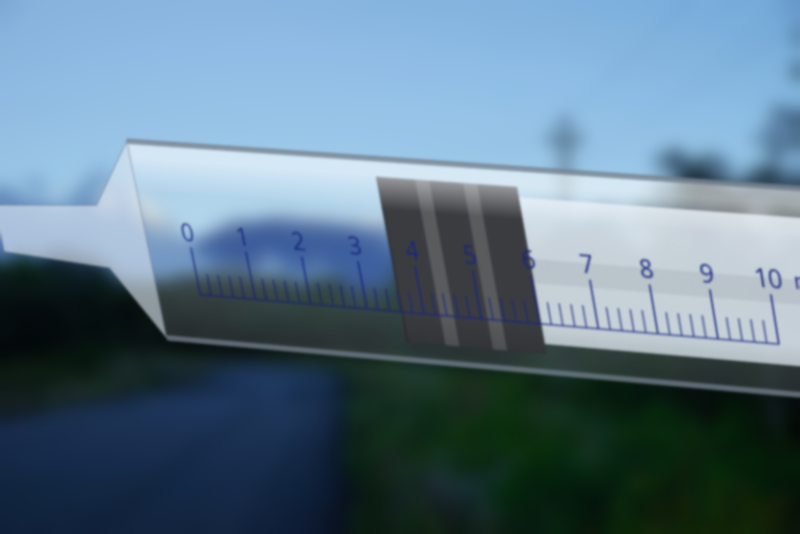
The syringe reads 3.6 mL
